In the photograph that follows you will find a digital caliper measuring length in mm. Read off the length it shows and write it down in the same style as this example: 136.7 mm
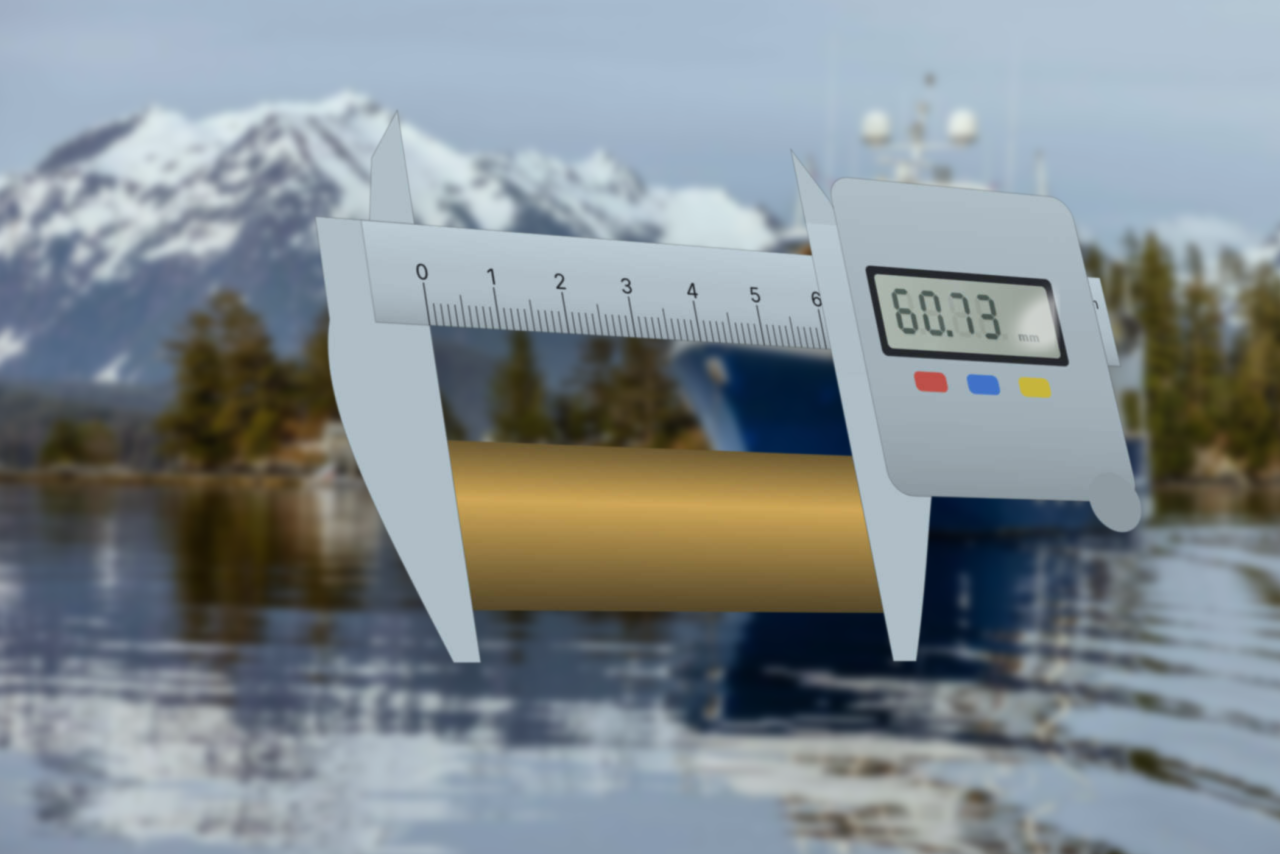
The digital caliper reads 60.73 mm
